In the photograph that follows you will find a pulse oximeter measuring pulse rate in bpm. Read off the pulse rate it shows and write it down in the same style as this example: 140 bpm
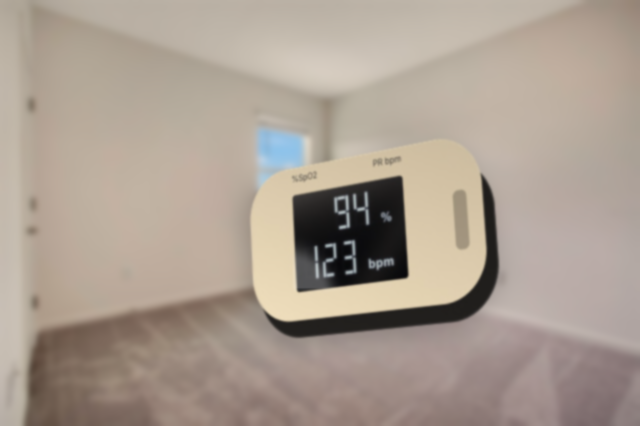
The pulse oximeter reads 123 bpm
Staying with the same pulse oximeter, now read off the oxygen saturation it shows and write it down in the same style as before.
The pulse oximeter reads 94 %
